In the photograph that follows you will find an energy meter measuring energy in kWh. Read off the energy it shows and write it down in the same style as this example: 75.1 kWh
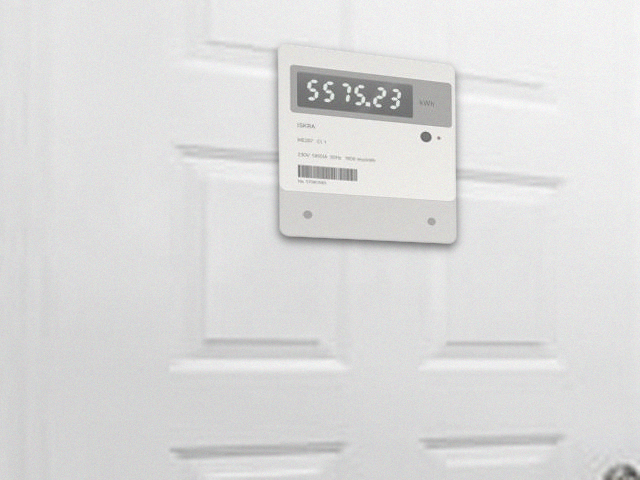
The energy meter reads 5575.23 kWh
